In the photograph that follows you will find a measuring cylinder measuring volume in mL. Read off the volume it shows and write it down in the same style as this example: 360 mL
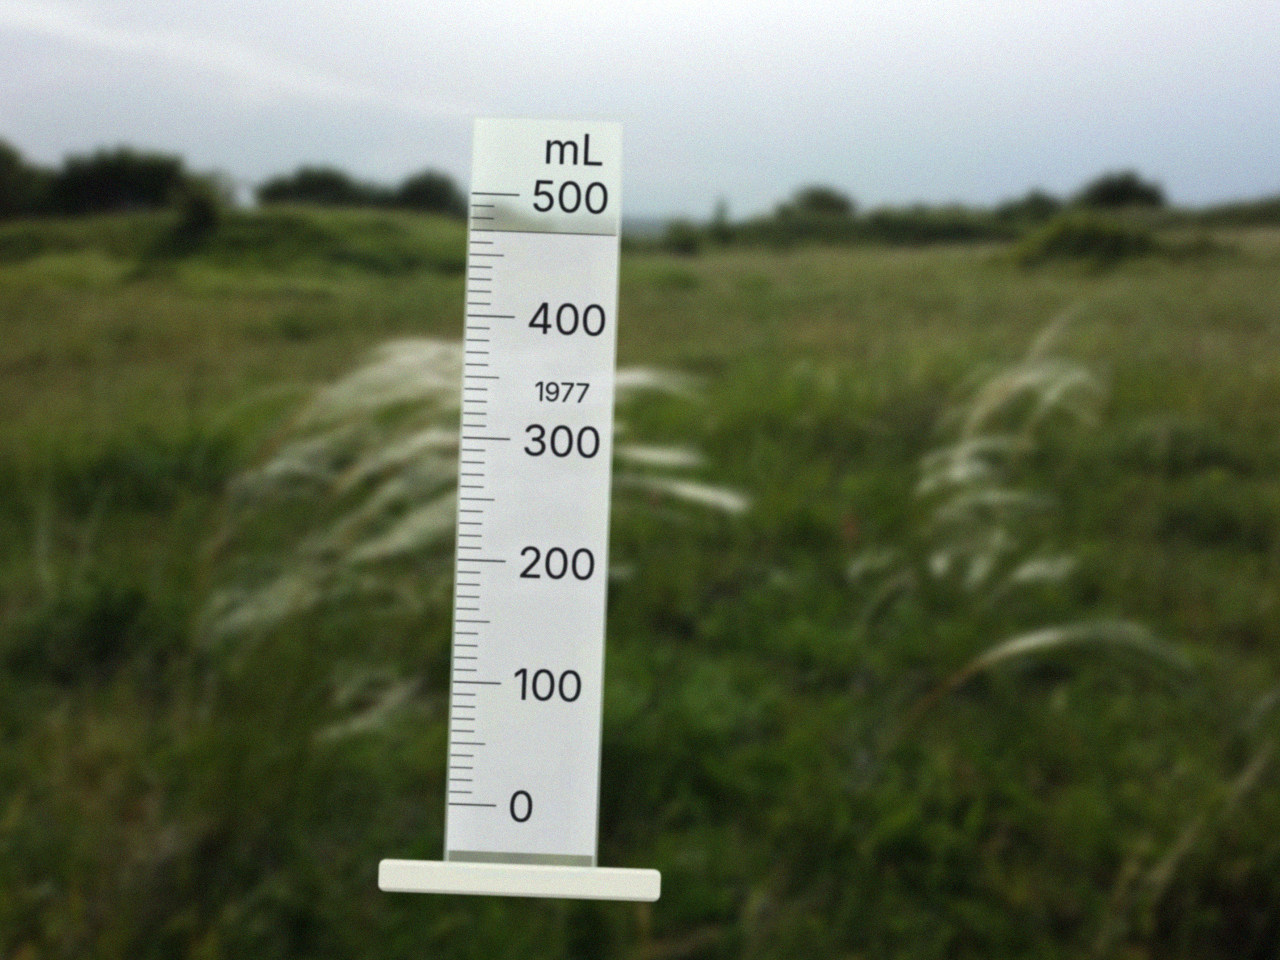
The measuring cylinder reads 470 mL
